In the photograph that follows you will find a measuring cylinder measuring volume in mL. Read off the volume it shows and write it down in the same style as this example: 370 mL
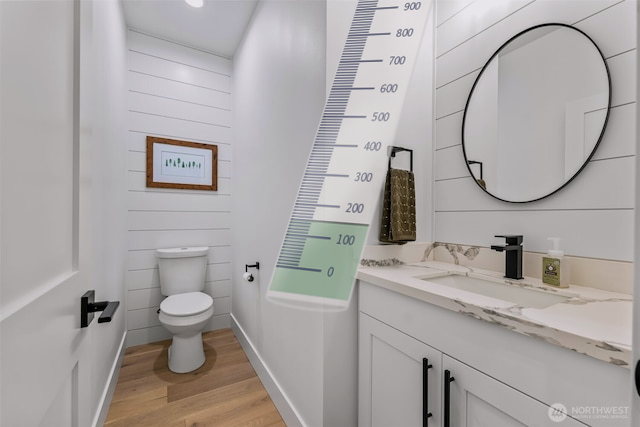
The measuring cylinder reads 150 mL
